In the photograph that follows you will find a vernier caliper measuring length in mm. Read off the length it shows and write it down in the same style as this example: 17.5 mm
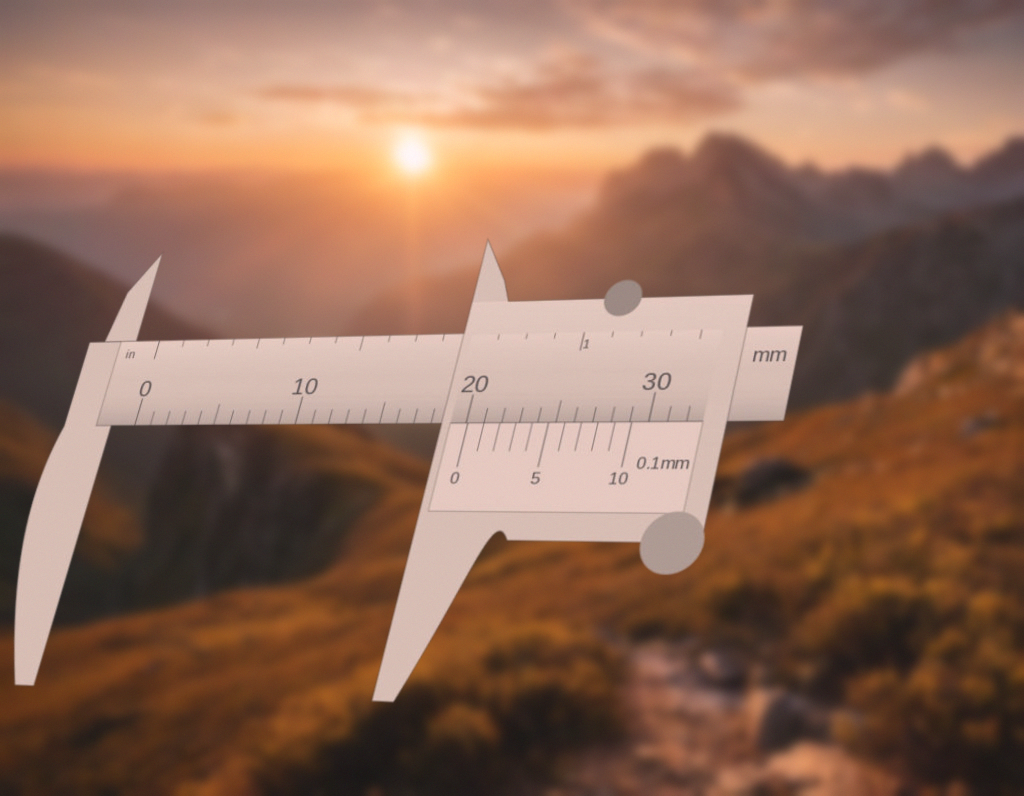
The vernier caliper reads 20.1 mm
